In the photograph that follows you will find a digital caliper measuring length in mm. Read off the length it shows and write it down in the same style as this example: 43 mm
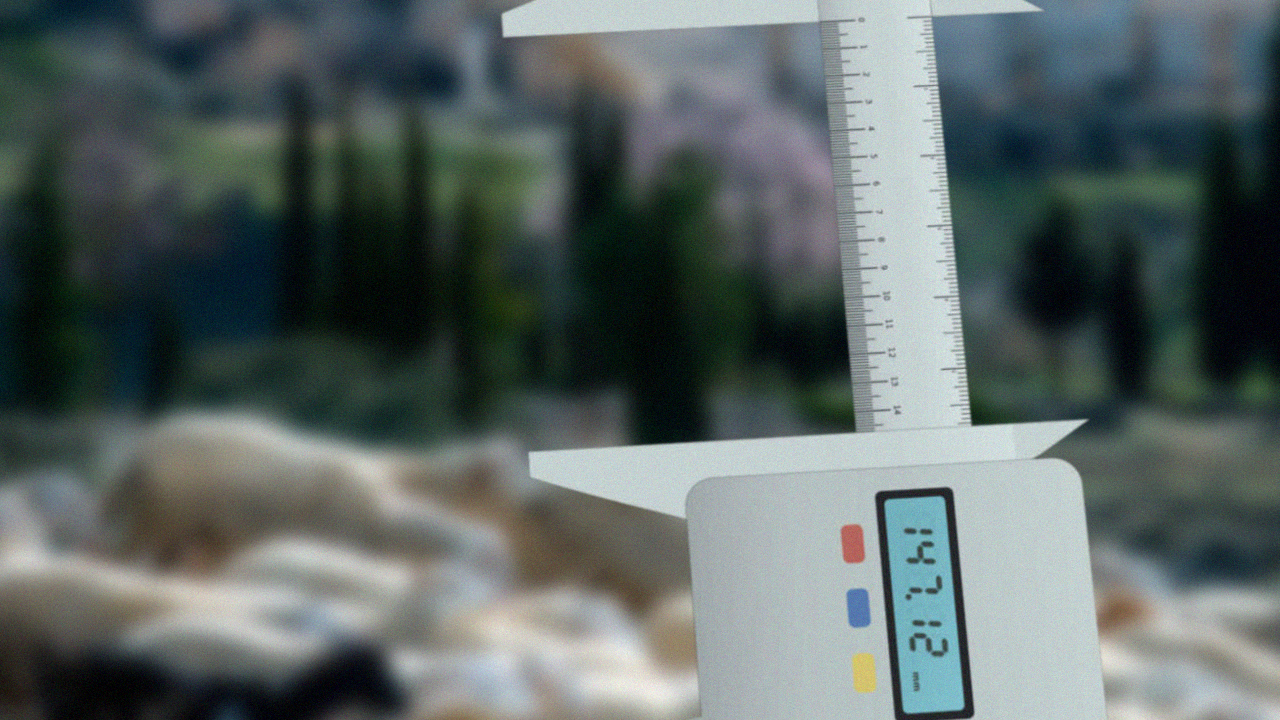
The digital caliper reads 147.12 mm
